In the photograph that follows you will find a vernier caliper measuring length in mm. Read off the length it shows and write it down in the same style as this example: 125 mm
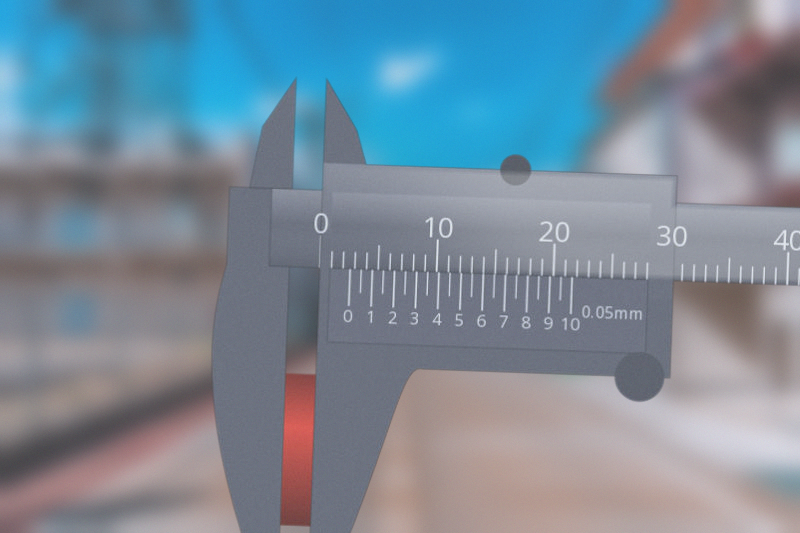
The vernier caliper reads 2.6 mm
